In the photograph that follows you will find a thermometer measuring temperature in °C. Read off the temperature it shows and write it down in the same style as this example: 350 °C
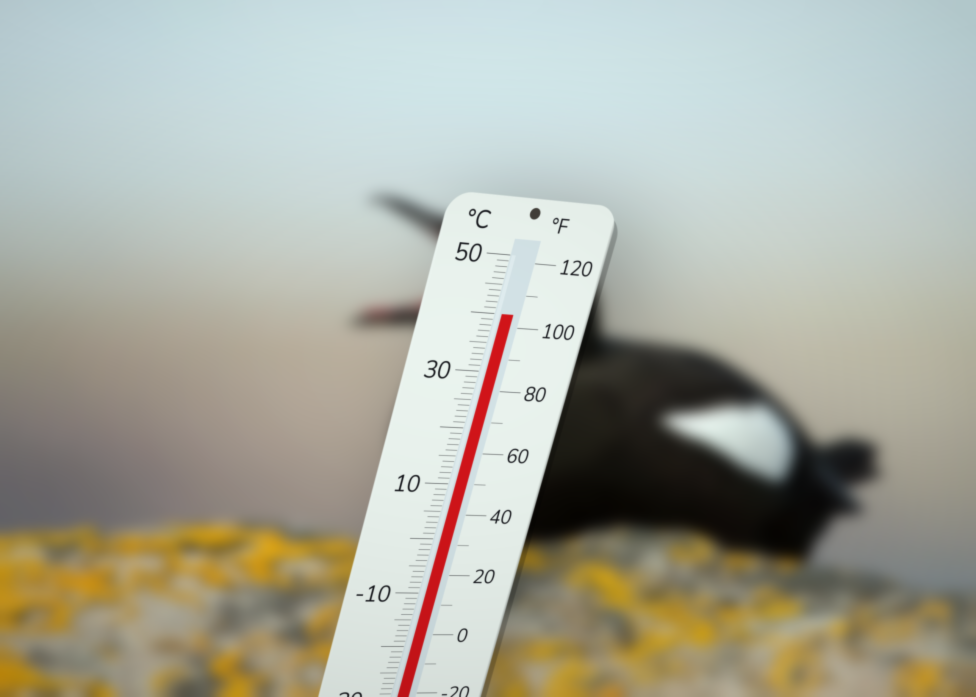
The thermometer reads 40 °C
